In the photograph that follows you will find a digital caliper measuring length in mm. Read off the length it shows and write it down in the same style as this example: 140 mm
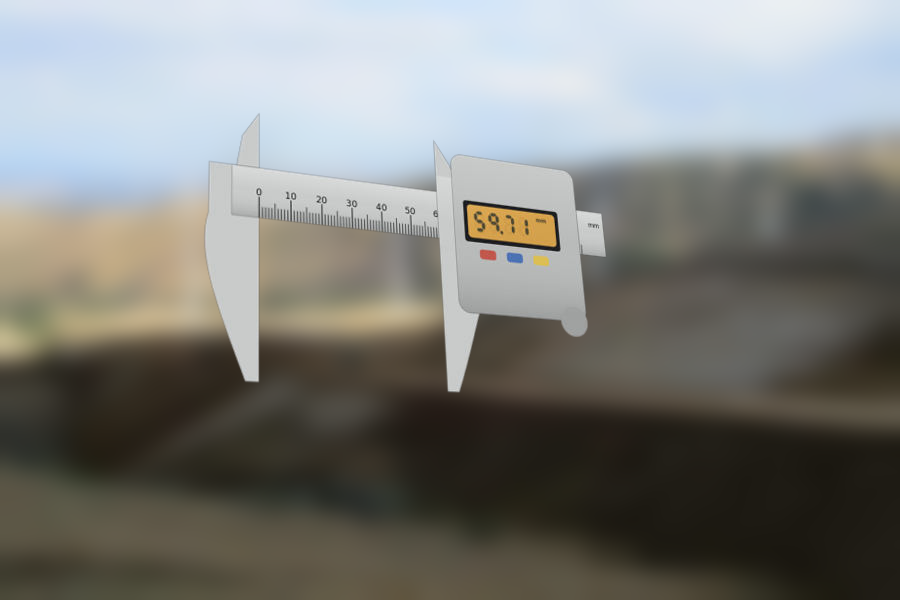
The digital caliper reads 59.71 mm
